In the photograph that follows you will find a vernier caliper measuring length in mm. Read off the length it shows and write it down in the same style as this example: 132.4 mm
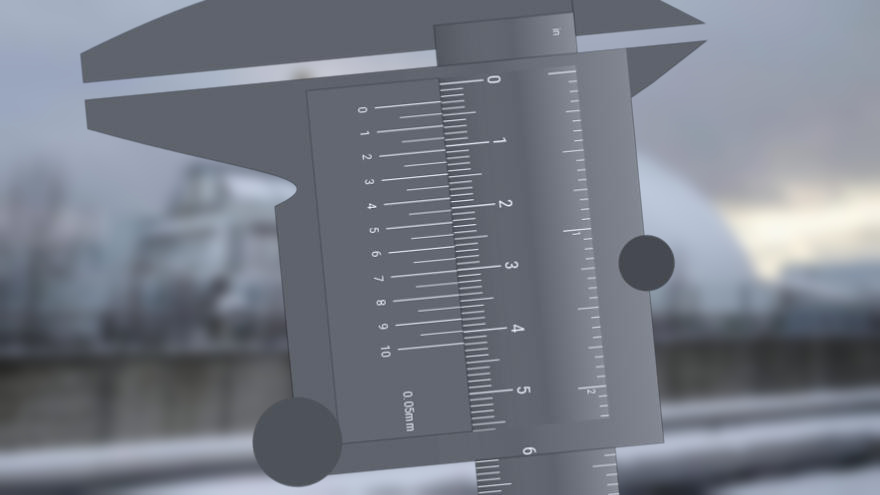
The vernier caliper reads 2.8 mm
